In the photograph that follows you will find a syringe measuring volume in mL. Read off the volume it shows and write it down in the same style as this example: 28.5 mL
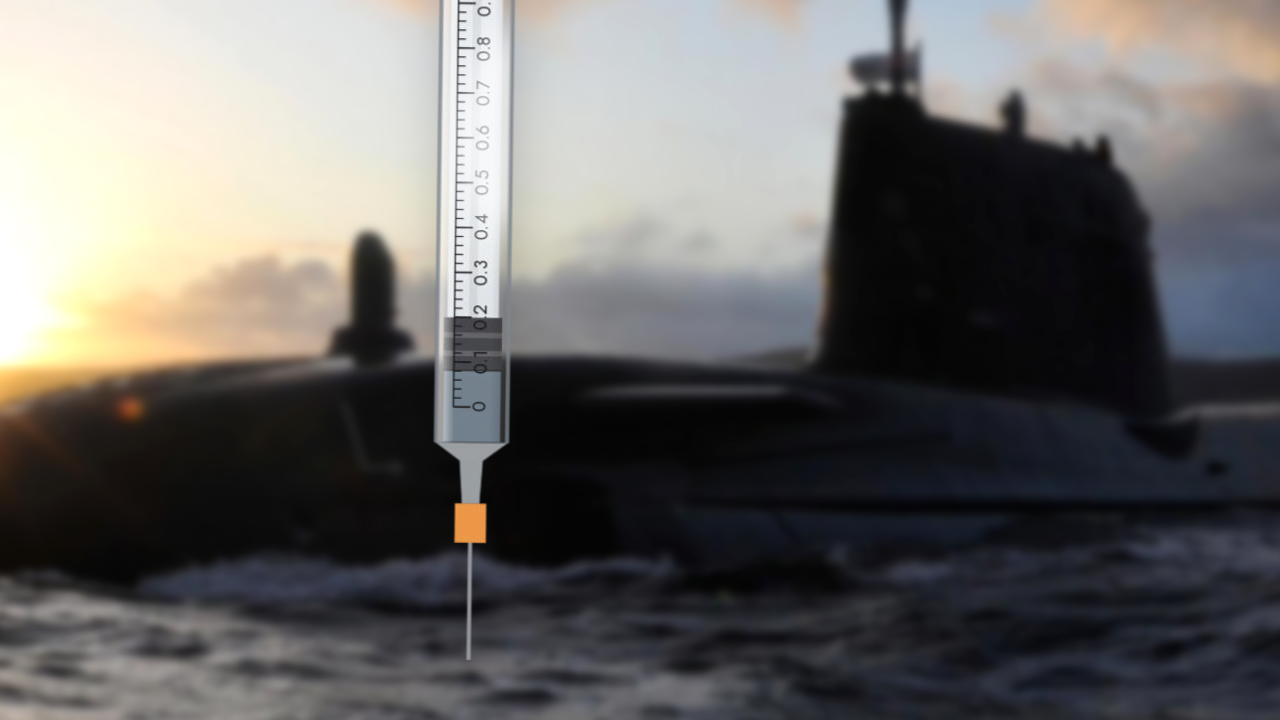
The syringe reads 0.08 mL
